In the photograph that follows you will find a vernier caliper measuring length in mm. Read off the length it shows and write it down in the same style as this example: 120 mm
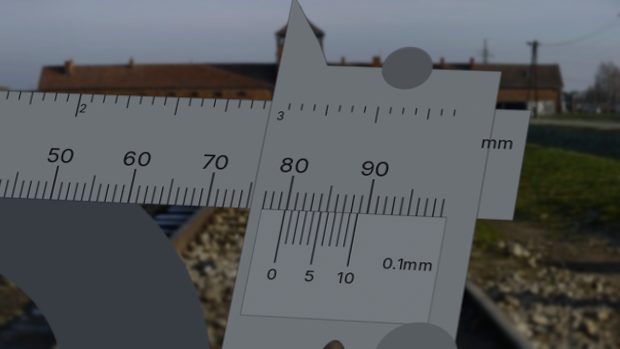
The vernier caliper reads 79.8 mm
